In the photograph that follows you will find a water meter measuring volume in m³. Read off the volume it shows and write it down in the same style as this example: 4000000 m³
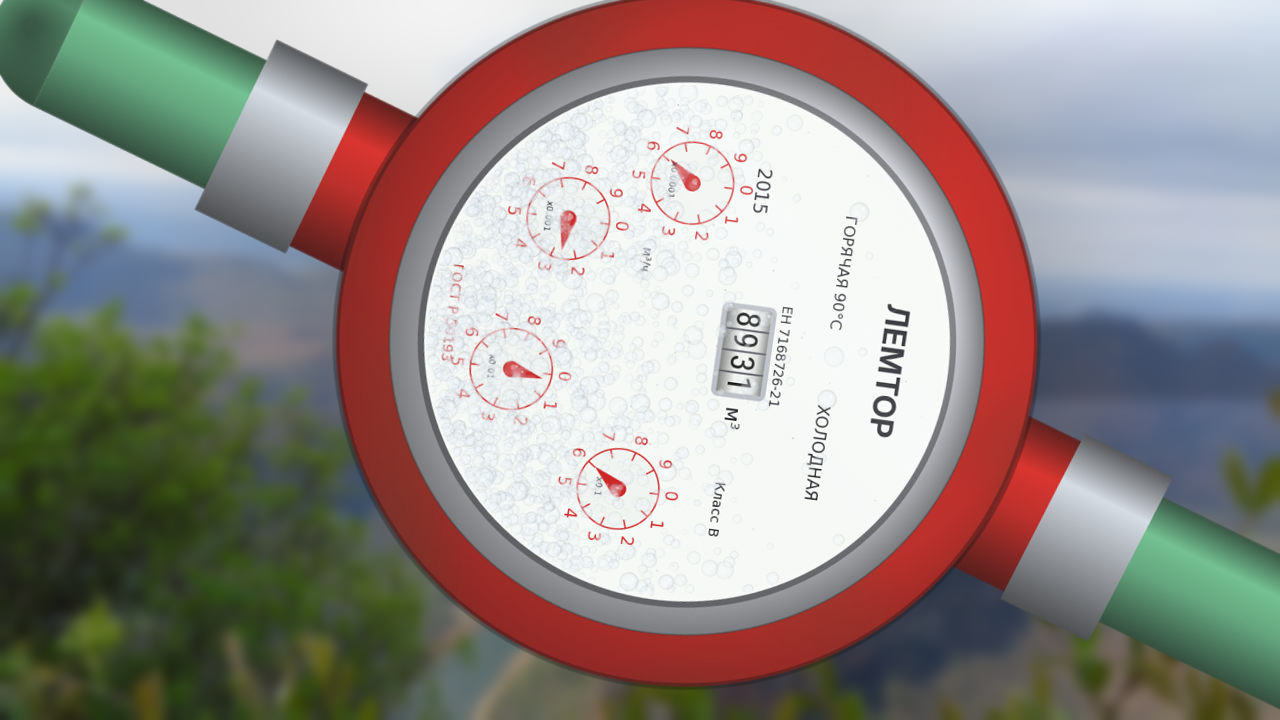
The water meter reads 8931.6026 m³
